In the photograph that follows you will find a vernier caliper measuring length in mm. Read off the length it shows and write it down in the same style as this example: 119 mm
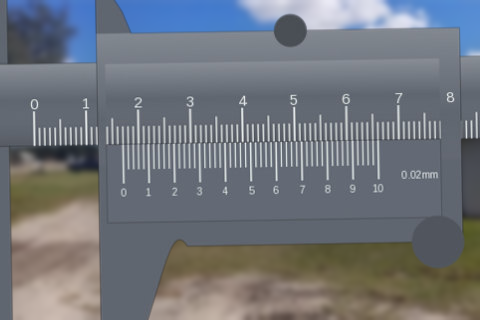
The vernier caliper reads 17.0 mm
